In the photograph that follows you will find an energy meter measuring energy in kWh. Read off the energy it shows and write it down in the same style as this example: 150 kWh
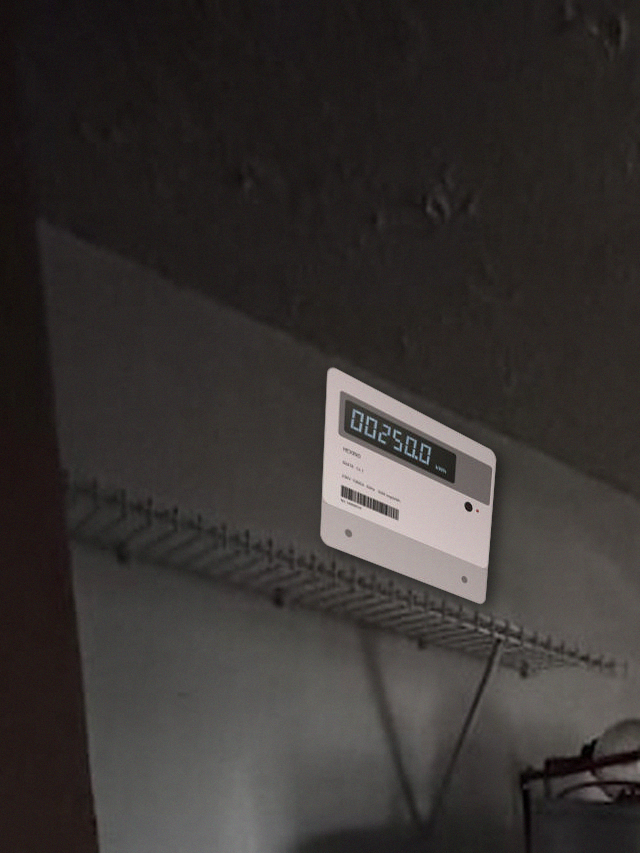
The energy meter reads 250.0 kWh
